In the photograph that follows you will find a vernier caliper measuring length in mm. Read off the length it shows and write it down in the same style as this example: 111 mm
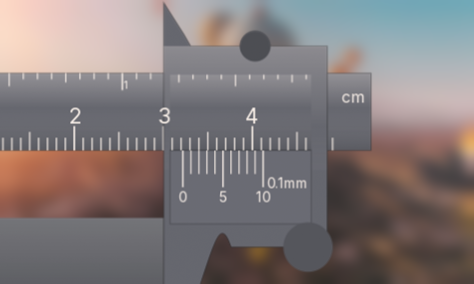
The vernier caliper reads 32.2 mm
